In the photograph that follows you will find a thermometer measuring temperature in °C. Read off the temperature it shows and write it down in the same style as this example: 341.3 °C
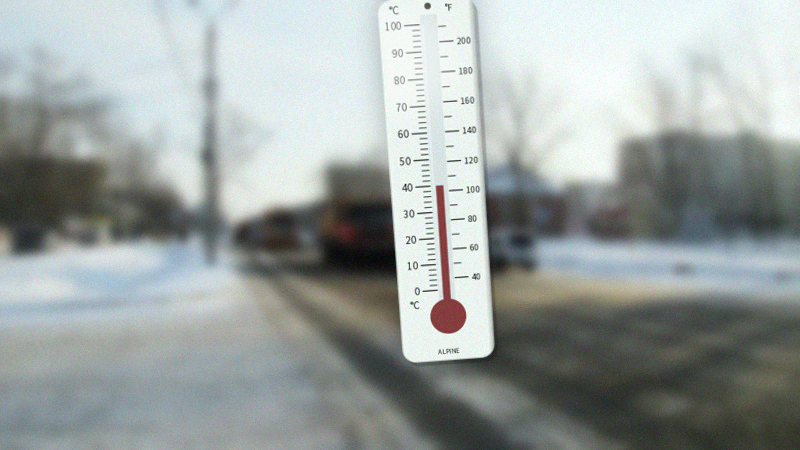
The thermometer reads 40 °C
